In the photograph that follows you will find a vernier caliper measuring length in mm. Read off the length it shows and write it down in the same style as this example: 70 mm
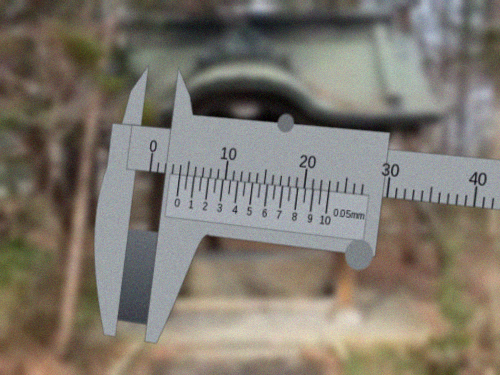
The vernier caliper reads 4.0 mm
